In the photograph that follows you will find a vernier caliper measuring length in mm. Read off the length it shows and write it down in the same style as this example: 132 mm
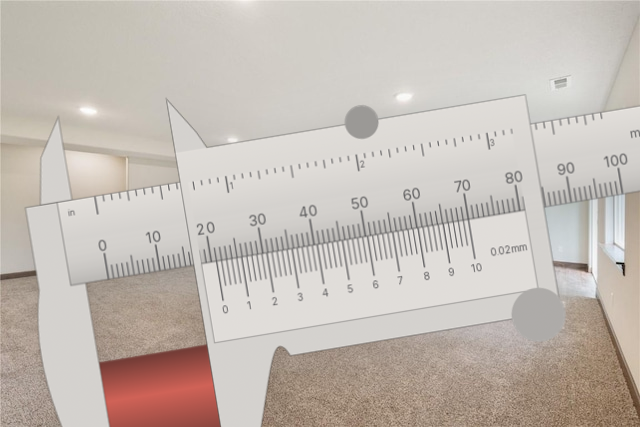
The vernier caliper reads 21.0 mm
